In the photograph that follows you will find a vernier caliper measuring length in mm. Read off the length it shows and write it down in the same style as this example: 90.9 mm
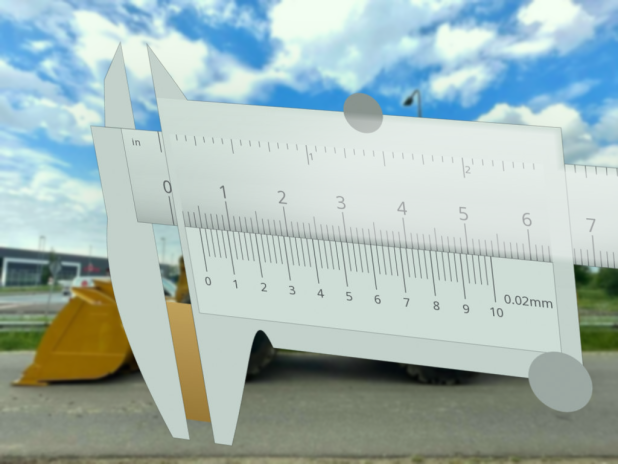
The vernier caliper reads 4.6 mm
